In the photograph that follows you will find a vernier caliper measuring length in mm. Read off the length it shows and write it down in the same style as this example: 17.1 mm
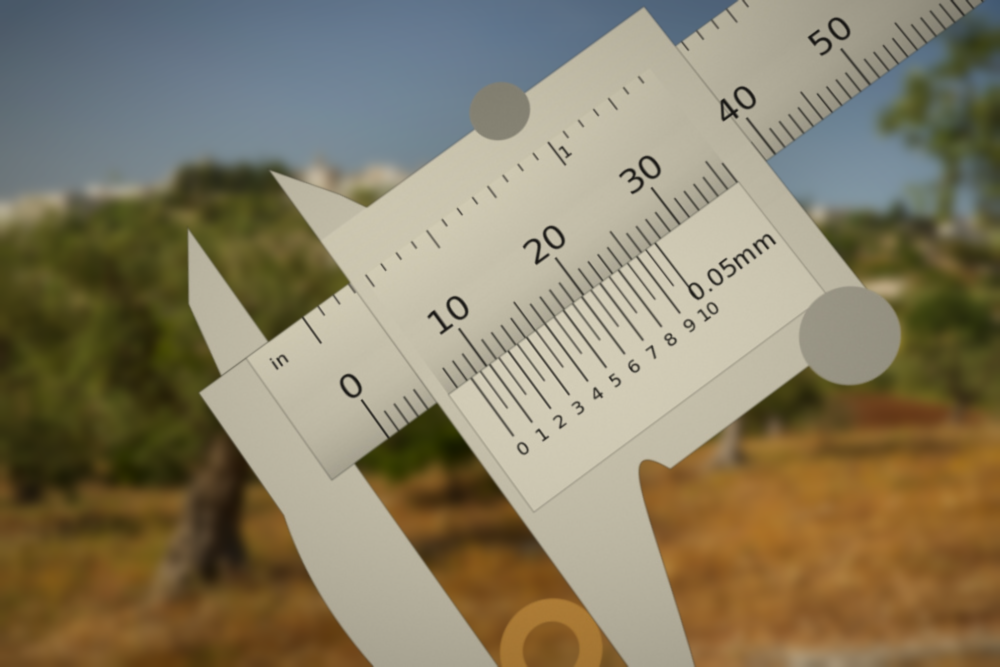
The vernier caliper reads 8.4 mm
